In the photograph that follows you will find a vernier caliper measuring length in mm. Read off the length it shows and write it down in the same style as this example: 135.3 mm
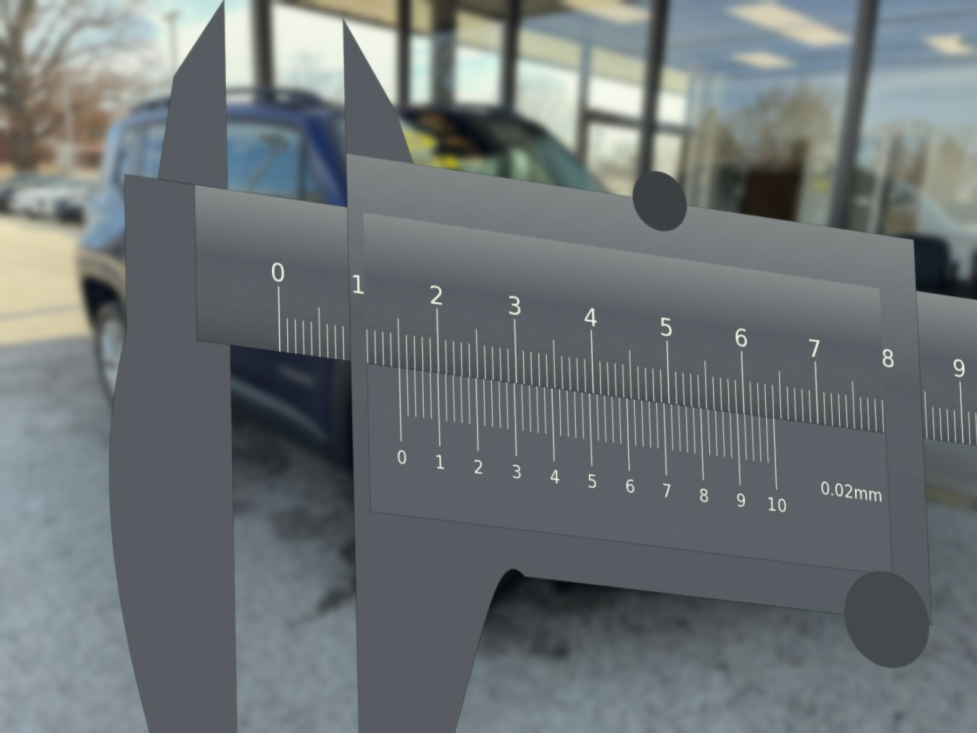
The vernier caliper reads 15.0 mm
